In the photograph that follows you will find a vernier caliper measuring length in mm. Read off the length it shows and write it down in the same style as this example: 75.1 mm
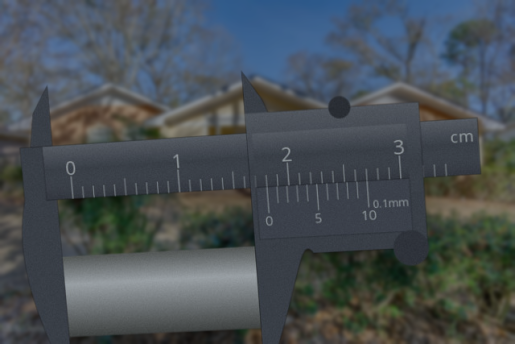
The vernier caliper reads 18.0 mm
